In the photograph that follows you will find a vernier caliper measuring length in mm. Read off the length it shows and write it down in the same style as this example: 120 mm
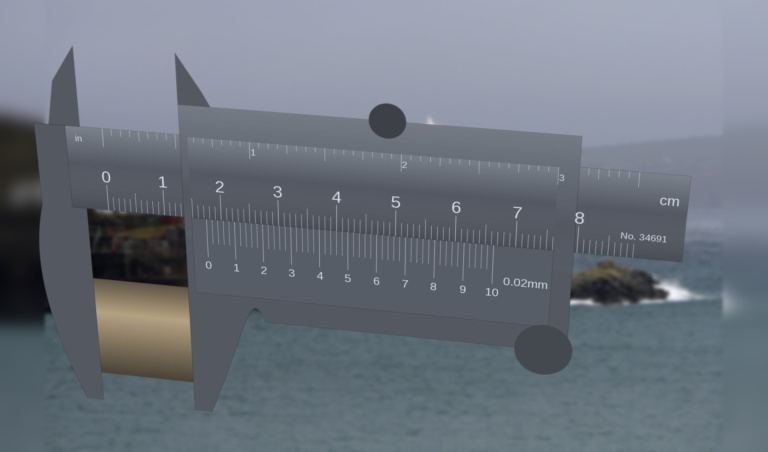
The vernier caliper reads 17.4 mm
